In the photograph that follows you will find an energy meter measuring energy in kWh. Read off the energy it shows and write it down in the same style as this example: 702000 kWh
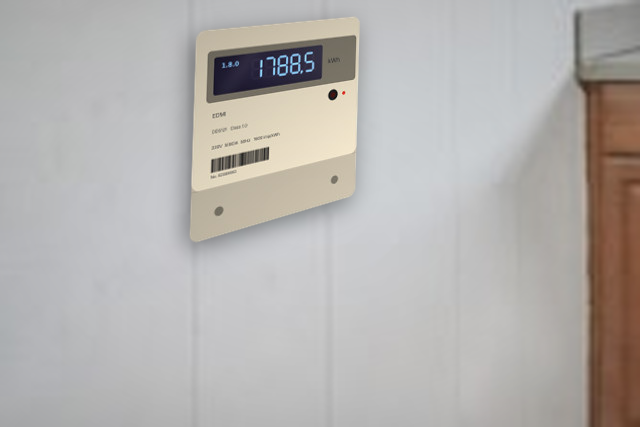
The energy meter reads 1788.5 kWh
